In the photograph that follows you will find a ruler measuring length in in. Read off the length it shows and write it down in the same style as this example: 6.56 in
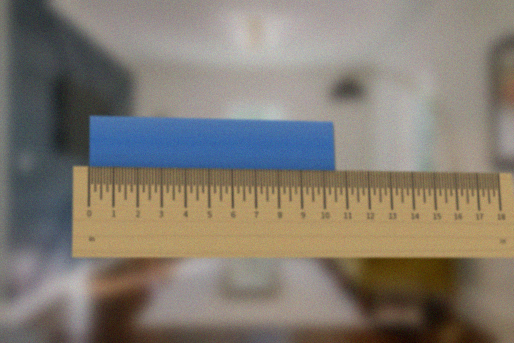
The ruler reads 10.5 in
